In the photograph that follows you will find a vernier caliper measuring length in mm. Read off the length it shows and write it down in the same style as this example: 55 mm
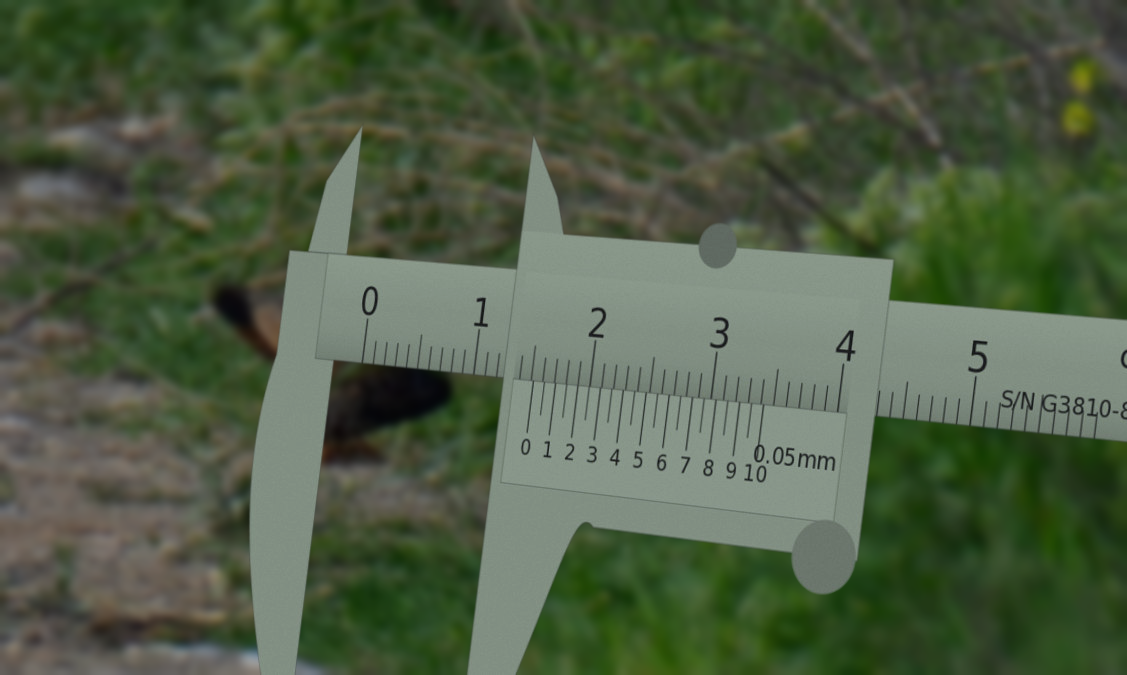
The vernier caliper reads 15.2 mm
